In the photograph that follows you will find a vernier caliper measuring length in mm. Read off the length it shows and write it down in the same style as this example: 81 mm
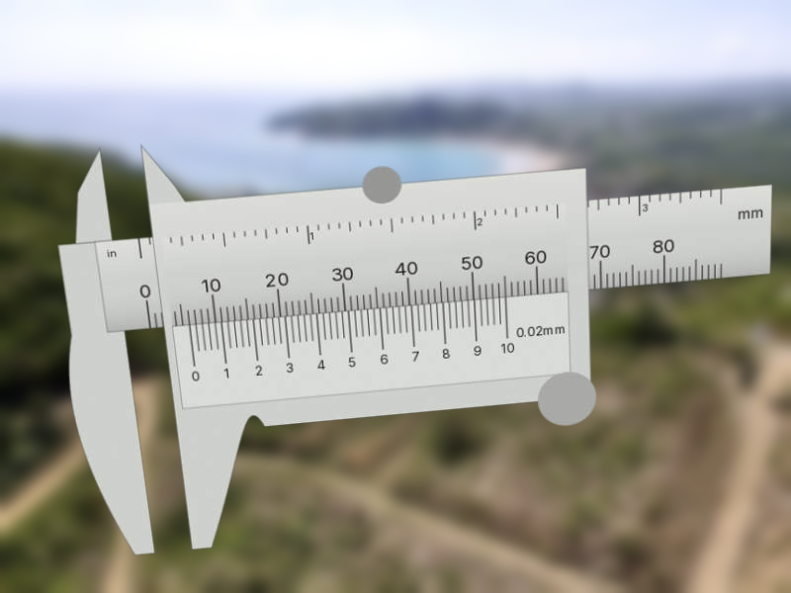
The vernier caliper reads 6.0 mm
